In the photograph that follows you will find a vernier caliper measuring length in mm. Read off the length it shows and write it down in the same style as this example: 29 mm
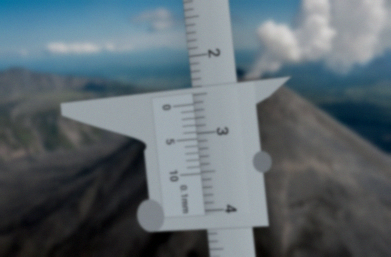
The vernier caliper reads 26.2 mm
